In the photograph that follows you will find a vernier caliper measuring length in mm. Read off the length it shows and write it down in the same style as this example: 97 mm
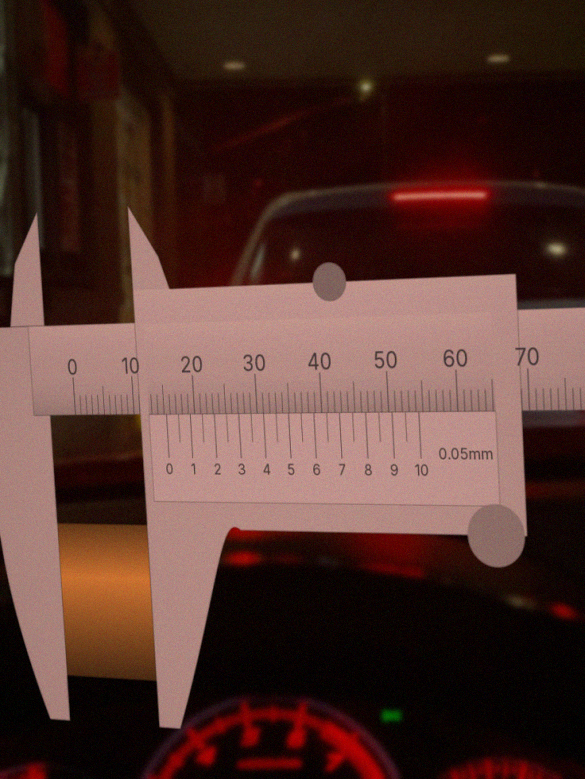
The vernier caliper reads 15.4 mm
